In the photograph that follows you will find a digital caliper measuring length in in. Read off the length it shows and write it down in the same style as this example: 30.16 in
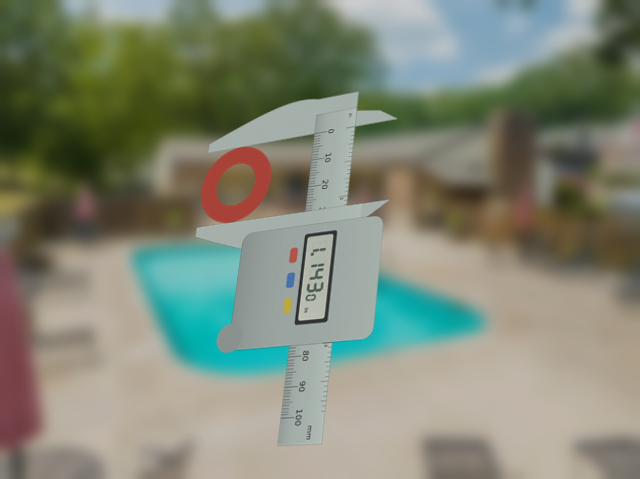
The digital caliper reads 1.1430 in
